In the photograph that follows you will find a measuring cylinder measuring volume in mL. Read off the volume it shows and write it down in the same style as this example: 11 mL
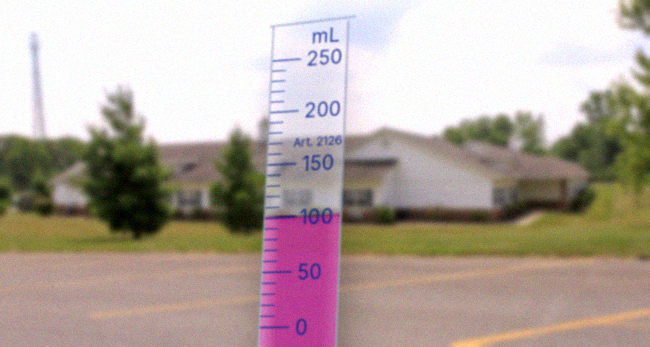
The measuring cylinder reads 100 mL
